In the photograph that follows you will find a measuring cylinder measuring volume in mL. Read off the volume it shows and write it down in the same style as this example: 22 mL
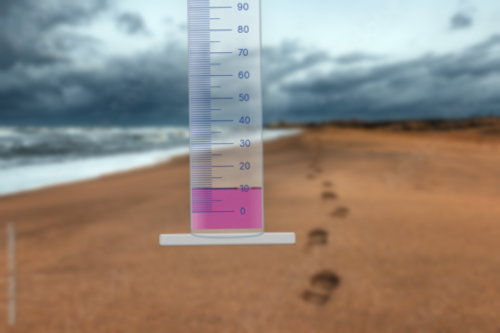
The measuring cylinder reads 10 mL
